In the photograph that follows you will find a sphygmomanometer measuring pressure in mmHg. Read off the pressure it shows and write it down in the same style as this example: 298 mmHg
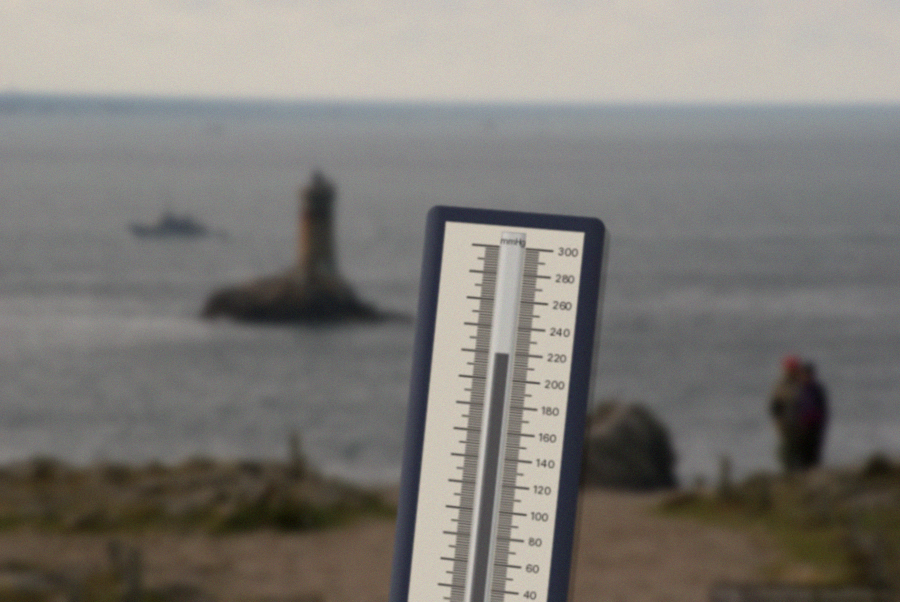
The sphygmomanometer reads 220 mmHg
